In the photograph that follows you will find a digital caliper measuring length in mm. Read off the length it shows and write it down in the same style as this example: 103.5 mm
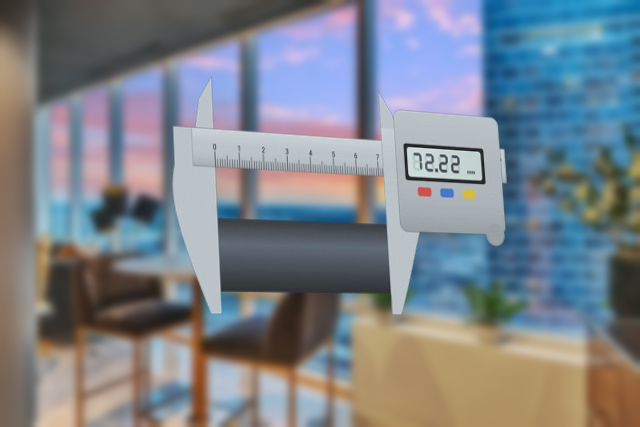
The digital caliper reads 72.22 mm
